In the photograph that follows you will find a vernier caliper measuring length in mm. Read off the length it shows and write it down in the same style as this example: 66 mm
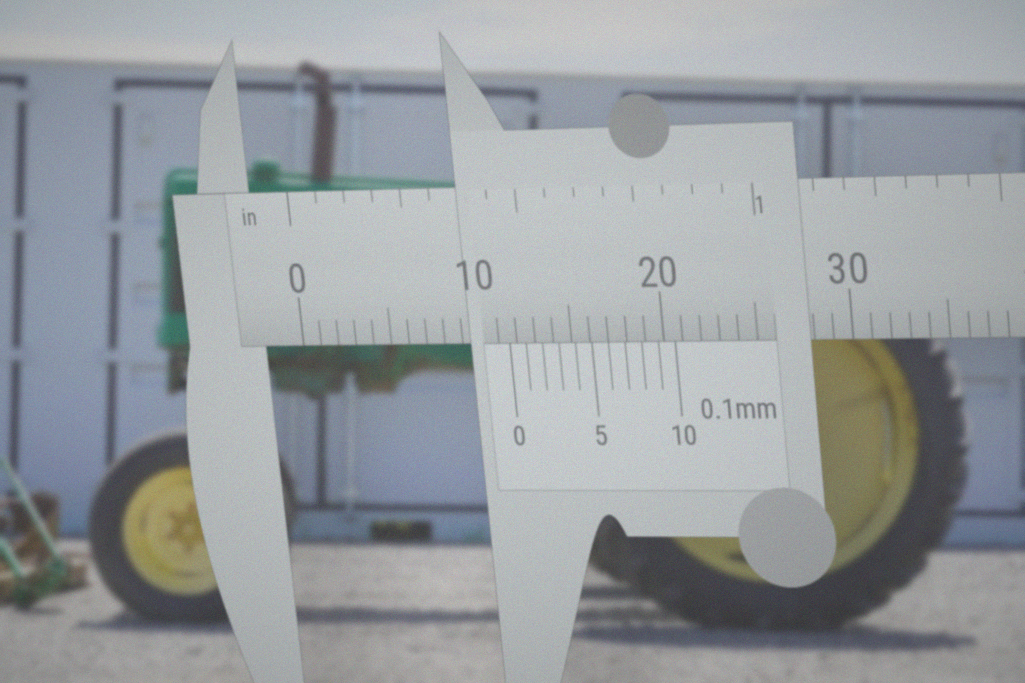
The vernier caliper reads 11.6 mm
